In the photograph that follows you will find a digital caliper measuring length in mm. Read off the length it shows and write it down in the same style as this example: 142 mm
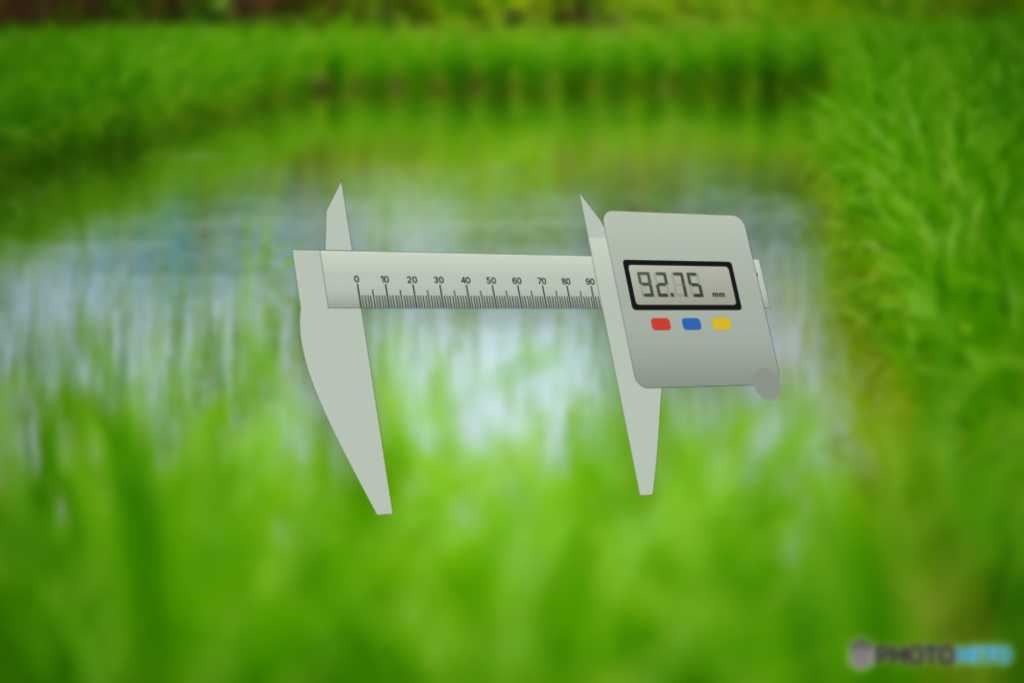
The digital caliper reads 92.75 mm
